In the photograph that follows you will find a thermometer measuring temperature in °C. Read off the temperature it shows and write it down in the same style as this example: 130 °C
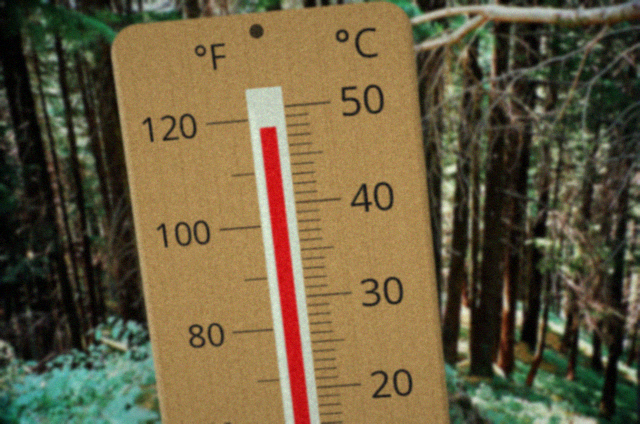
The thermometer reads 48 °C
